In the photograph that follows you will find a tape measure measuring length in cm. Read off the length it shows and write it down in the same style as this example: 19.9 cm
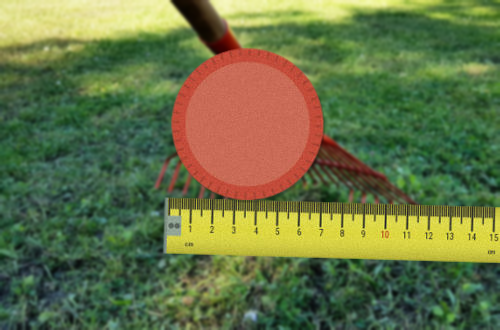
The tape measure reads 7 cm
